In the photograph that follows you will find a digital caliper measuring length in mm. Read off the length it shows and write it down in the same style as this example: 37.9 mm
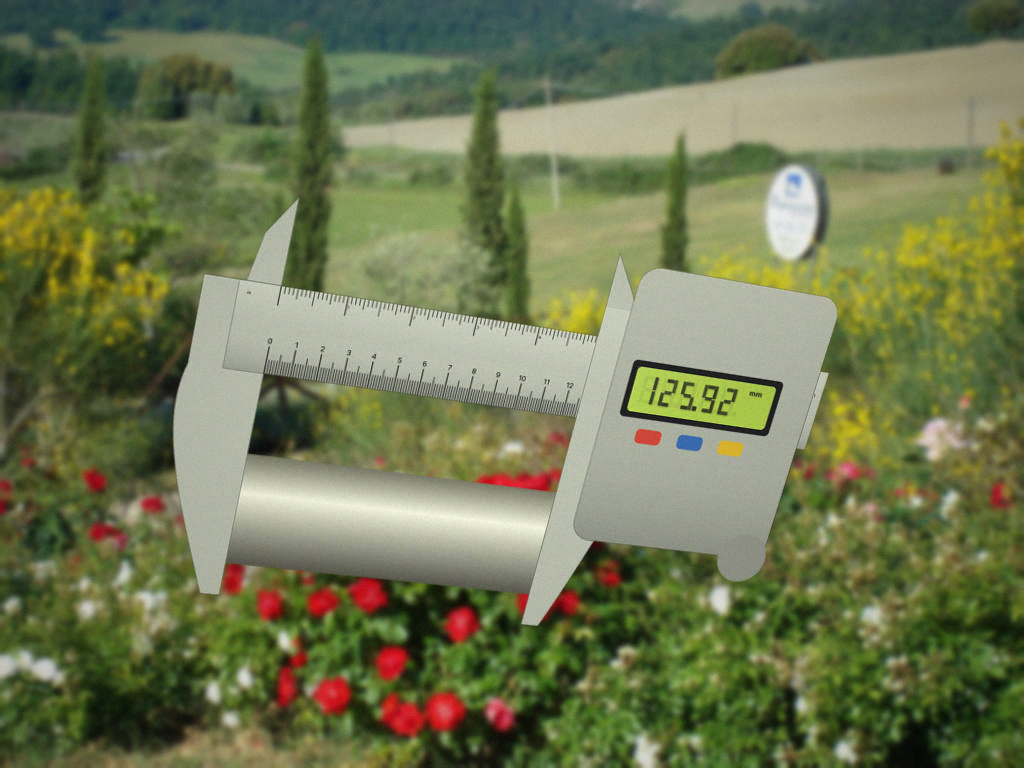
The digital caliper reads 125.92 mm
